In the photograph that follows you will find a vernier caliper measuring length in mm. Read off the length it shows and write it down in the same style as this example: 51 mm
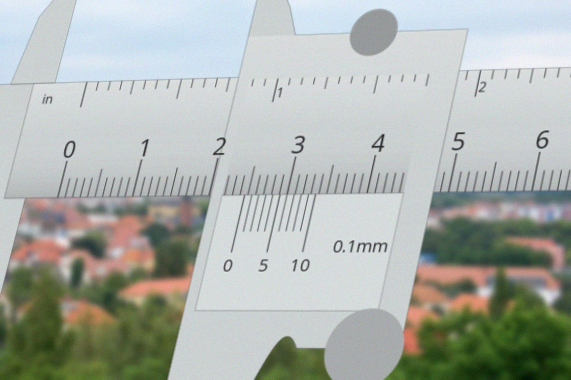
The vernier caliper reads 24.6 mm
